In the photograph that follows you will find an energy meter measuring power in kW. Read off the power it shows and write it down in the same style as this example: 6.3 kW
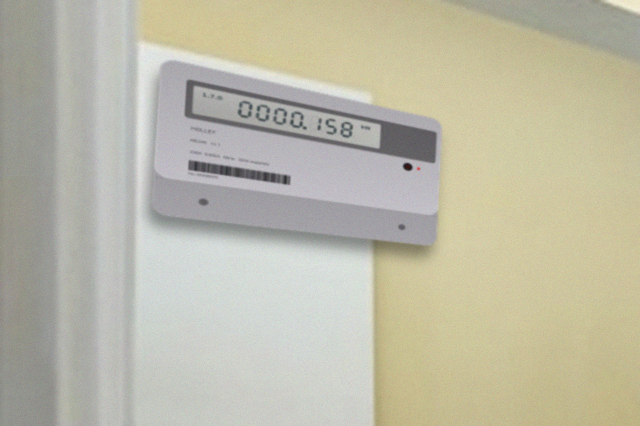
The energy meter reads 0.158 kW
